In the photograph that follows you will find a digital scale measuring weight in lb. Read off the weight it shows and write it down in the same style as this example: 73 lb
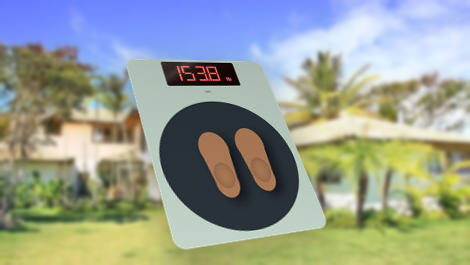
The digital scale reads 153.8 lb
